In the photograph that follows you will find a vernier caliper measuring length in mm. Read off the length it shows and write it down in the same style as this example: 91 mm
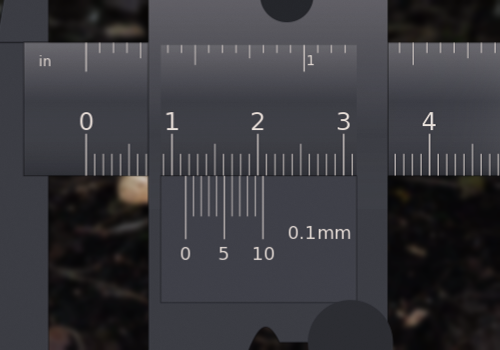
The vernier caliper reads 11.6 mm
